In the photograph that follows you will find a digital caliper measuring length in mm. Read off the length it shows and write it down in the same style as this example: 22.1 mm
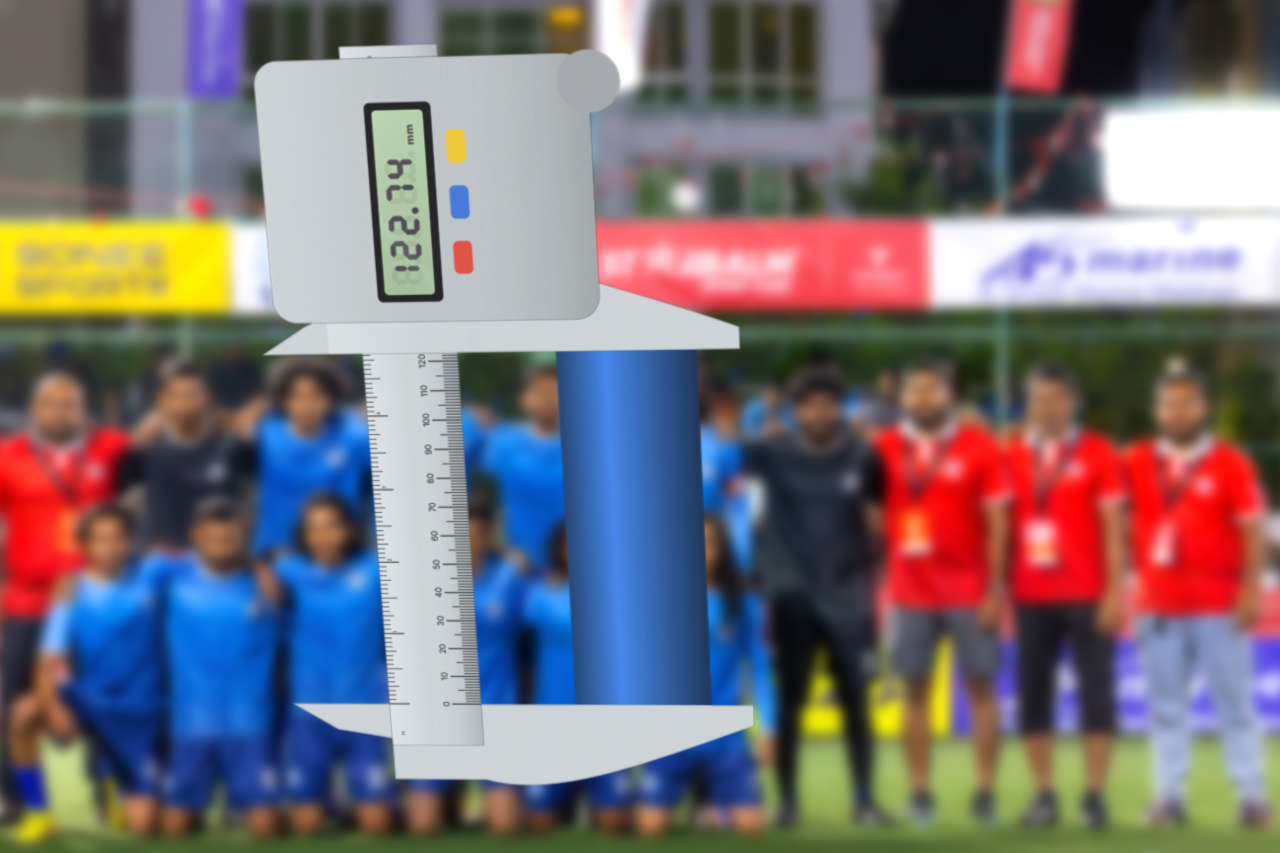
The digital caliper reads 122.74 mm
